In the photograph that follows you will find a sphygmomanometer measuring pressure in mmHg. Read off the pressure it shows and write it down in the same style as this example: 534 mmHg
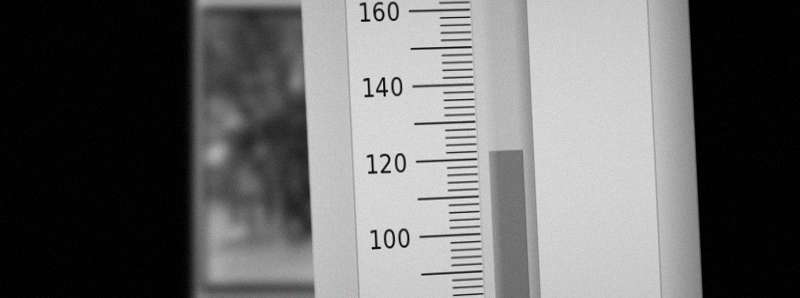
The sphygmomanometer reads 122 mmHg
